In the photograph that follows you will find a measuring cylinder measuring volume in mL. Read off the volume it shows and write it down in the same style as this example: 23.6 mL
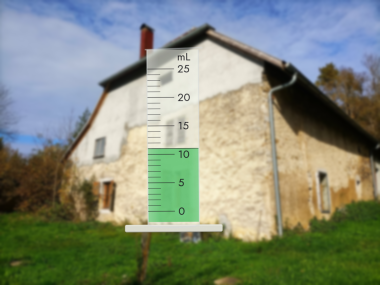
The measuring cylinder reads 11 mL
